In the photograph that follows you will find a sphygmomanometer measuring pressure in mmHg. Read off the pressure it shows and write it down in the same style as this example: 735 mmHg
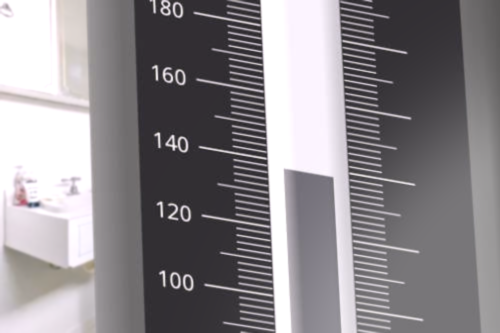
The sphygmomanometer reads 138 mmHg
